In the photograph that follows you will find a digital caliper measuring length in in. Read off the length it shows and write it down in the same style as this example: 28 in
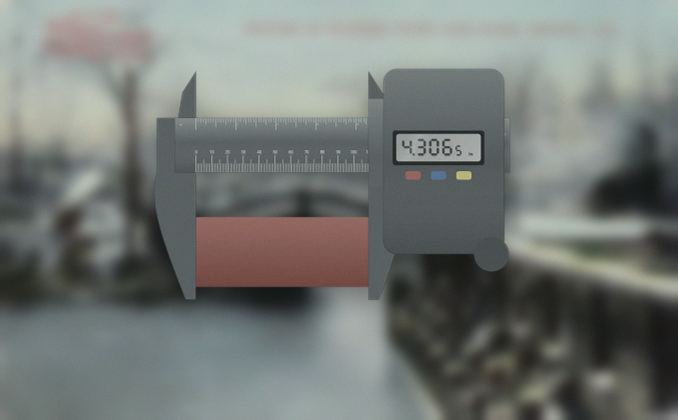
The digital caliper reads 4.3065 in
